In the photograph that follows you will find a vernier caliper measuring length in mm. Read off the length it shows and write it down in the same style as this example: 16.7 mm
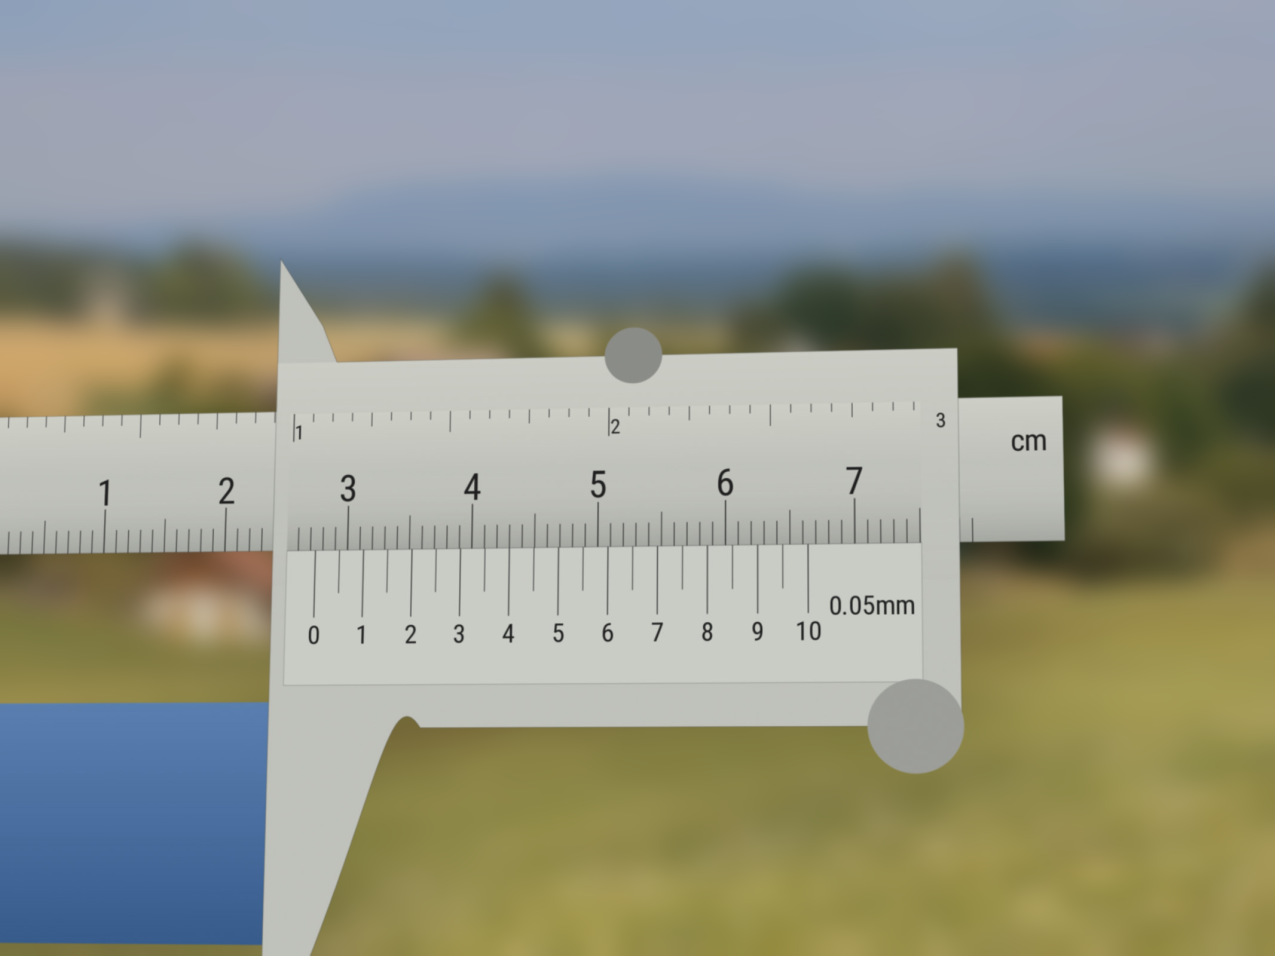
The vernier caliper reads 27.4 mm
